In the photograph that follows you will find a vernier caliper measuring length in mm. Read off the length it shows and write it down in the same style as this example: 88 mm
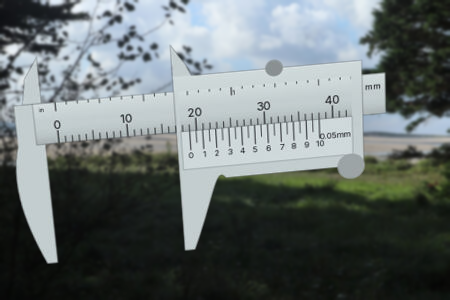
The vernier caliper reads 19.0 mm
